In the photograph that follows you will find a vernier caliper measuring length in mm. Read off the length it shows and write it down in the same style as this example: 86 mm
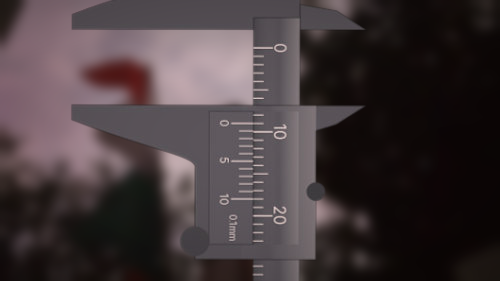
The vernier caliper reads 9.0 mm
